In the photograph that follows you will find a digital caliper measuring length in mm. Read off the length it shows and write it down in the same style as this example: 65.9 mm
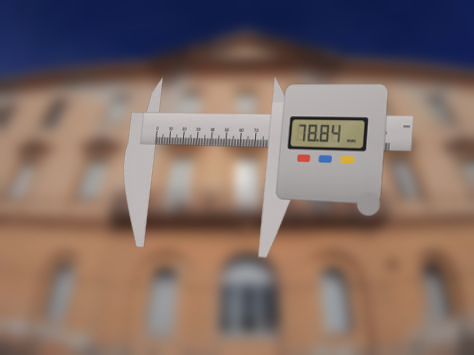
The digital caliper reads 78.84 mm
